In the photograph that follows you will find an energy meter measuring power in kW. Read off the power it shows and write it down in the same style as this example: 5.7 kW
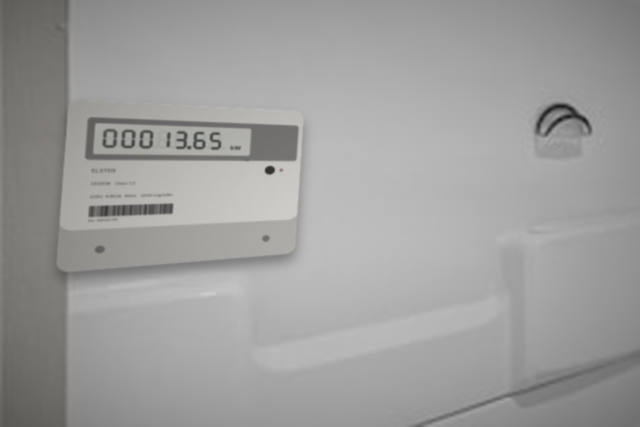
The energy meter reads 13.65 kW
